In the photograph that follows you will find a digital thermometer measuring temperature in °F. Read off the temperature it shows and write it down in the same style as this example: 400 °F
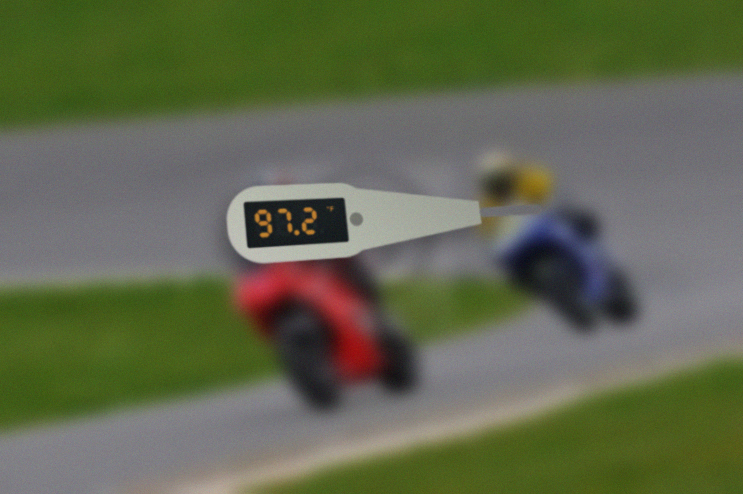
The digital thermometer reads 97.2 °F
